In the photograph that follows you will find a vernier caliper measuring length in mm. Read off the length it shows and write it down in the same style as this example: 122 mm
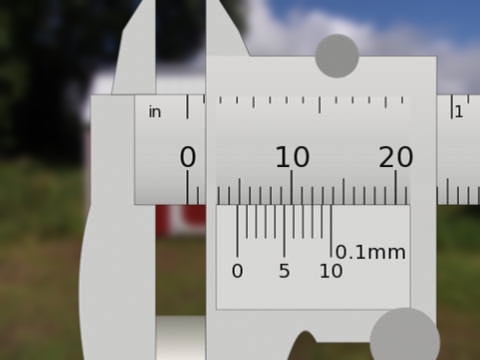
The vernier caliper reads 4.8 mm
